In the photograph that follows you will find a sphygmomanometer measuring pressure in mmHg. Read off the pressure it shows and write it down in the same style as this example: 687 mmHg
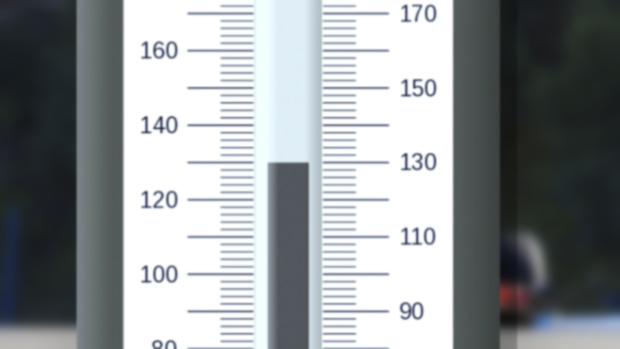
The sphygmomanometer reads 130 mmHg
